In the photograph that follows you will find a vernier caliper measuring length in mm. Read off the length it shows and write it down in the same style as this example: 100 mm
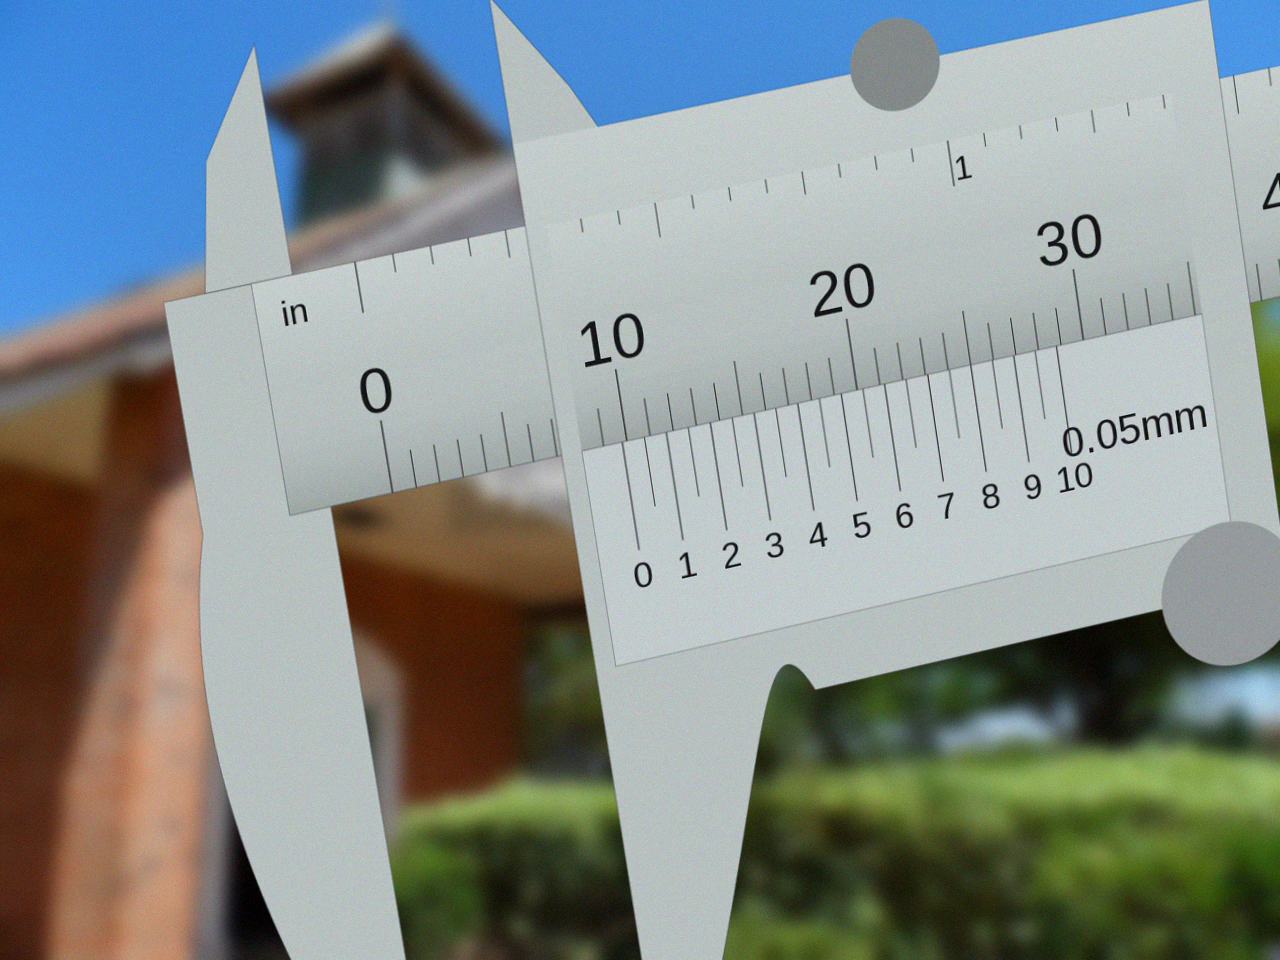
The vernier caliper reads 9.8 mm
